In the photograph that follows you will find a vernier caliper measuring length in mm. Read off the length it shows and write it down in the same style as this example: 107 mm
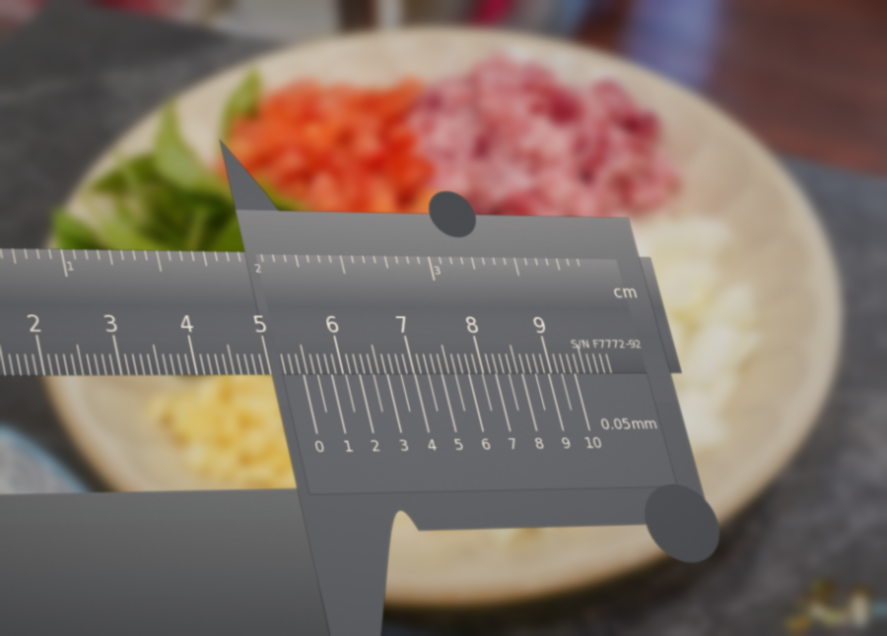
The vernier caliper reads 54.5 mm
